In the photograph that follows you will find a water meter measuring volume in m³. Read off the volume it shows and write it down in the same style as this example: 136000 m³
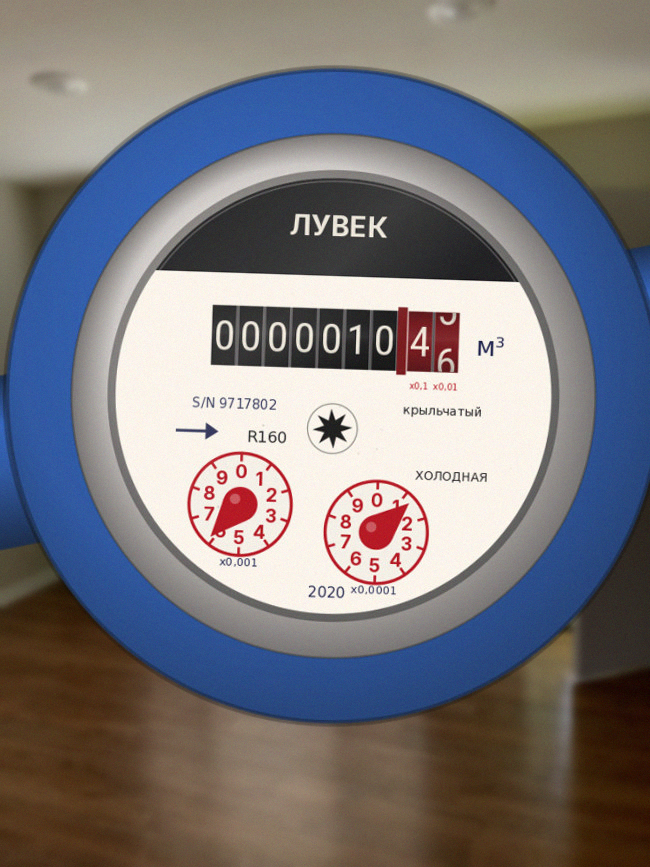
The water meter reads 10.4561 m³
